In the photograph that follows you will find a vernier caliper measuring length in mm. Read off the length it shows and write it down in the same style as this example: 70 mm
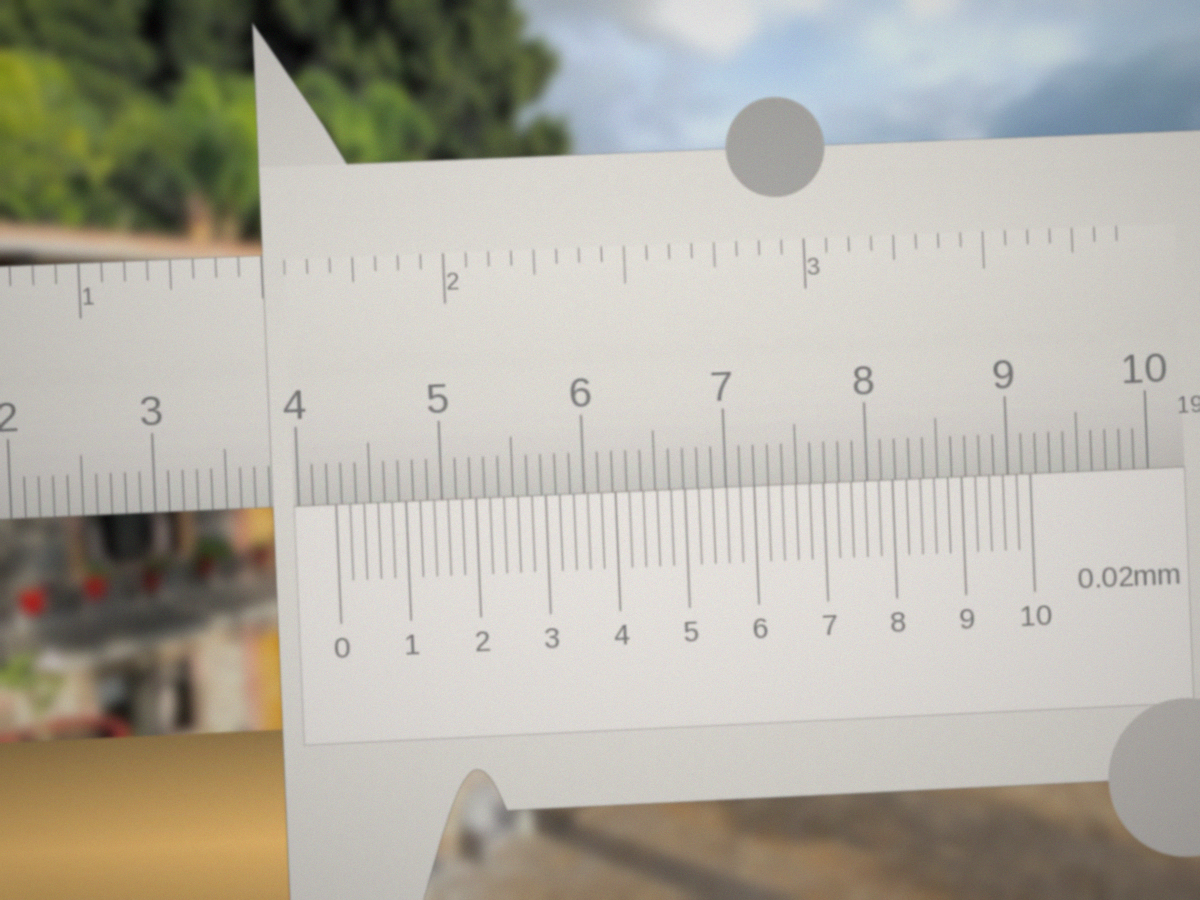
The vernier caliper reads 42.6 mm
